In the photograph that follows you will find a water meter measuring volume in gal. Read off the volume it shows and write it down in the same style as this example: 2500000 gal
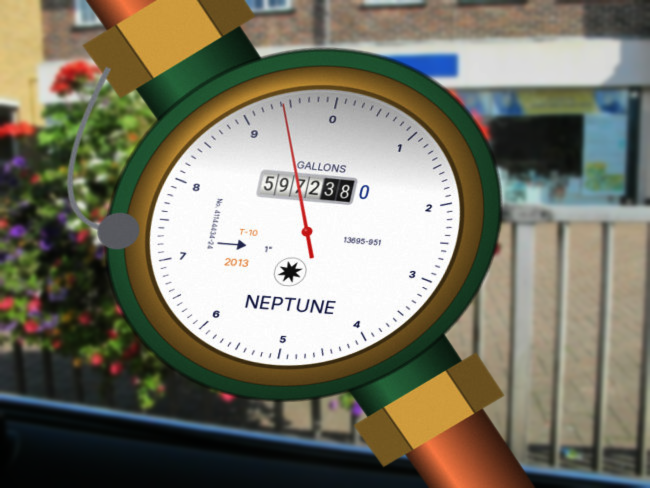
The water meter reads 5972379.4 gal
